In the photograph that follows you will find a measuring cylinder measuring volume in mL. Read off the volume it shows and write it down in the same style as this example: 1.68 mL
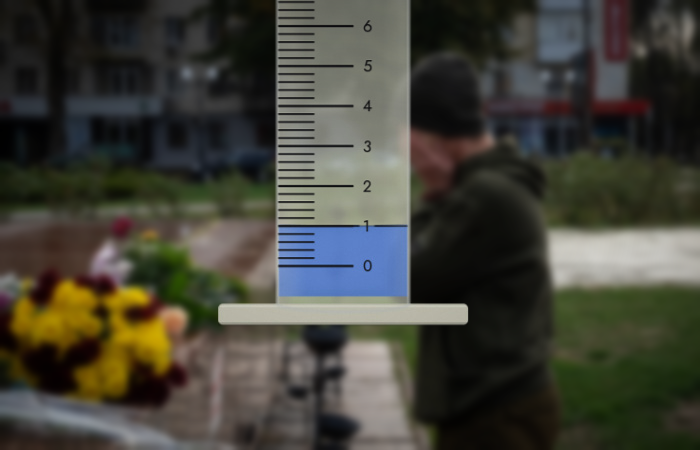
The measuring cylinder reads 1 mL
